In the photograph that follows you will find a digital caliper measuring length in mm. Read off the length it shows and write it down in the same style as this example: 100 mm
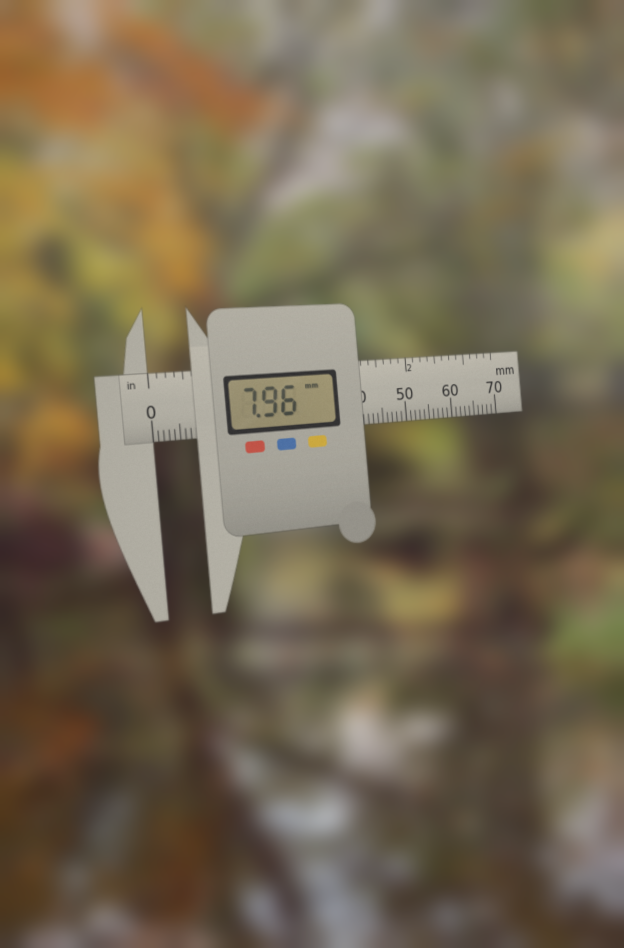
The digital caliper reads 7.96 mm
